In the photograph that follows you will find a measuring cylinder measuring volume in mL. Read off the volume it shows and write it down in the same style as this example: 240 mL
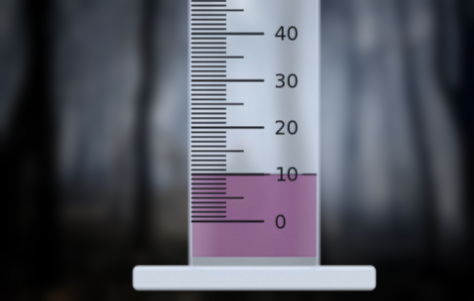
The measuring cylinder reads 10 mL
